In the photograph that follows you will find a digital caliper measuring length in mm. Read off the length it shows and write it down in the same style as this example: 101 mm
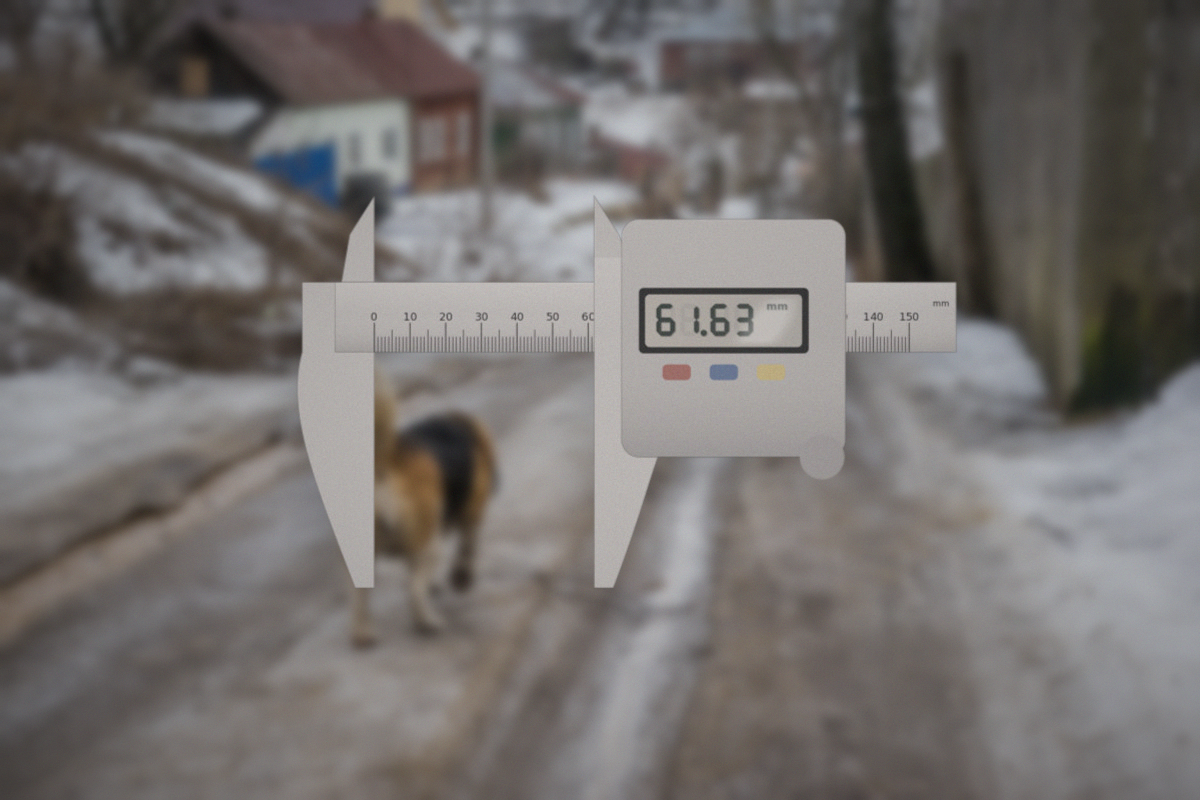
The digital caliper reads 61.63 mm
